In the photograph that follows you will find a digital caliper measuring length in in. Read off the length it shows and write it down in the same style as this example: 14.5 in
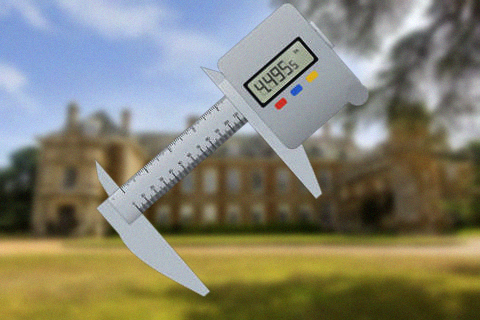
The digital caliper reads 4.4955 in
